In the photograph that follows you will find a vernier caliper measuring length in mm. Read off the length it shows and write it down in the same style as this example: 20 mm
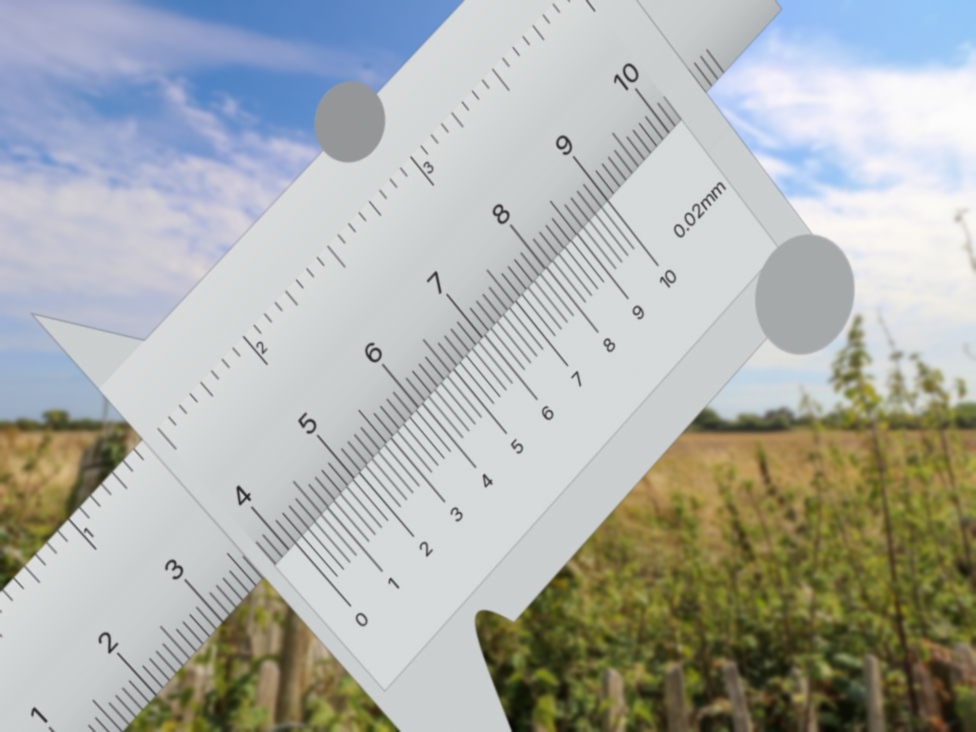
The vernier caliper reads 41.0 mm
